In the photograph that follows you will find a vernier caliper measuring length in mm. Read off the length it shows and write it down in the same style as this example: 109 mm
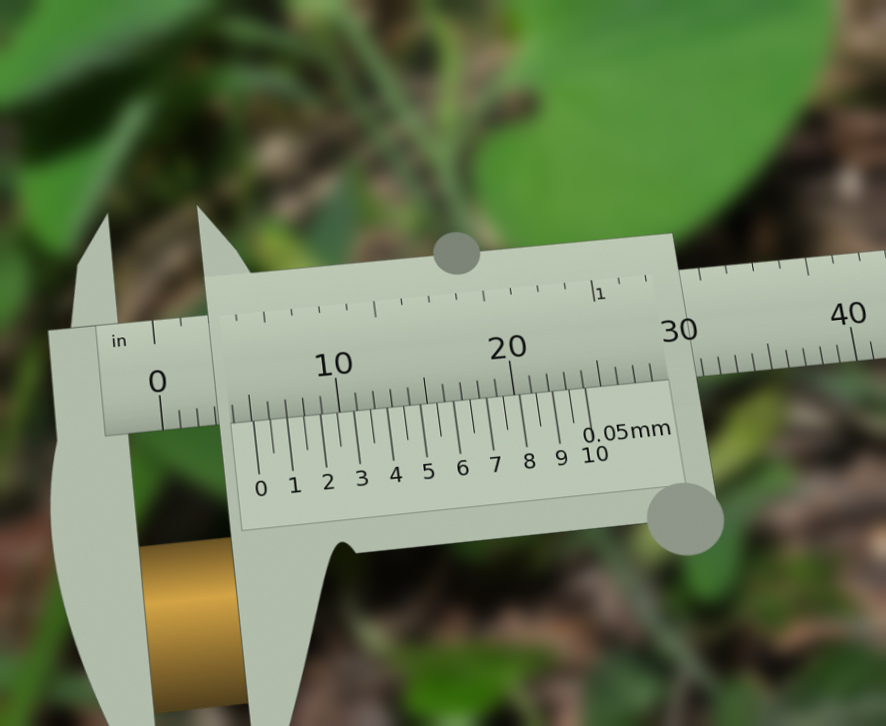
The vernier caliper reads 5.1 mm
